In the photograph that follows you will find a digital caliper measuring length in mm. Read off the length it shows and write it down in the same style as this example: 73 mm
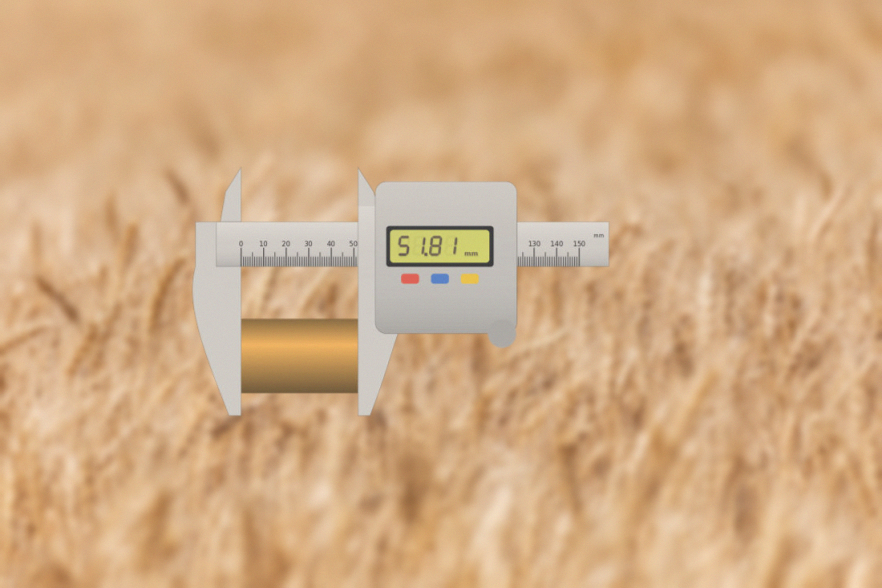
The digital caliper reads 51.81 mm
